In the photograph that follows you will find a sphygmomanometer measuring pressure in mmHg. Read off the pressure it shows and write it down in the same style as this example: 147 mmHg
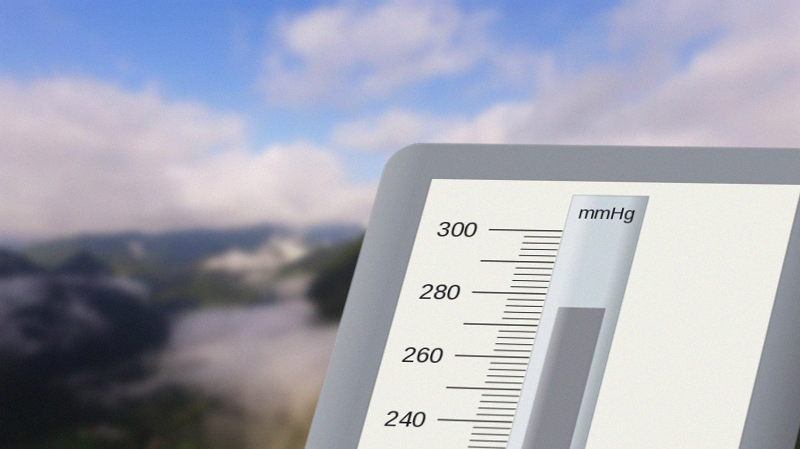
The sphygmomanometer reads 276 mmHg
